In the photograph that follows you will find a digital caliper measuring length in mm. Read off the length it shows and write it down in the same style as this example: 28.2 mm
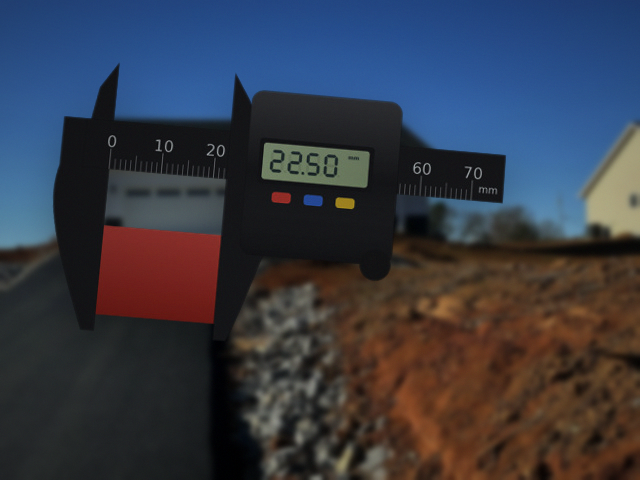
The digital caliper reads 22.50 mm
